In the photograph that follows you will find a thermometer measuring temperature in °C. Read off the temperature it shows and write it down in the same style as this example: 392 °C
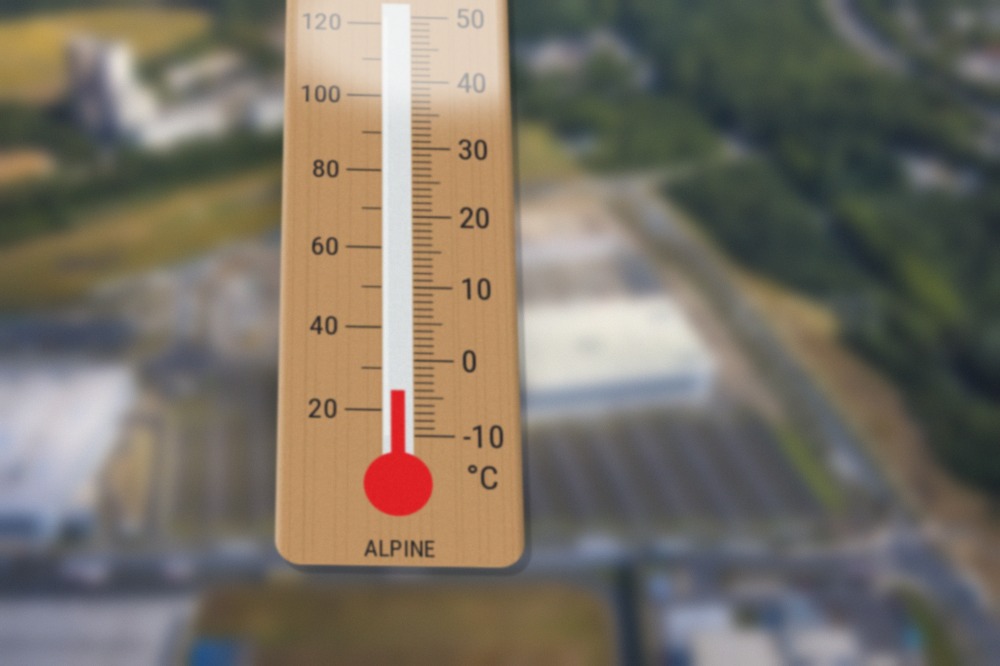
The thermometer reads -4 °C
